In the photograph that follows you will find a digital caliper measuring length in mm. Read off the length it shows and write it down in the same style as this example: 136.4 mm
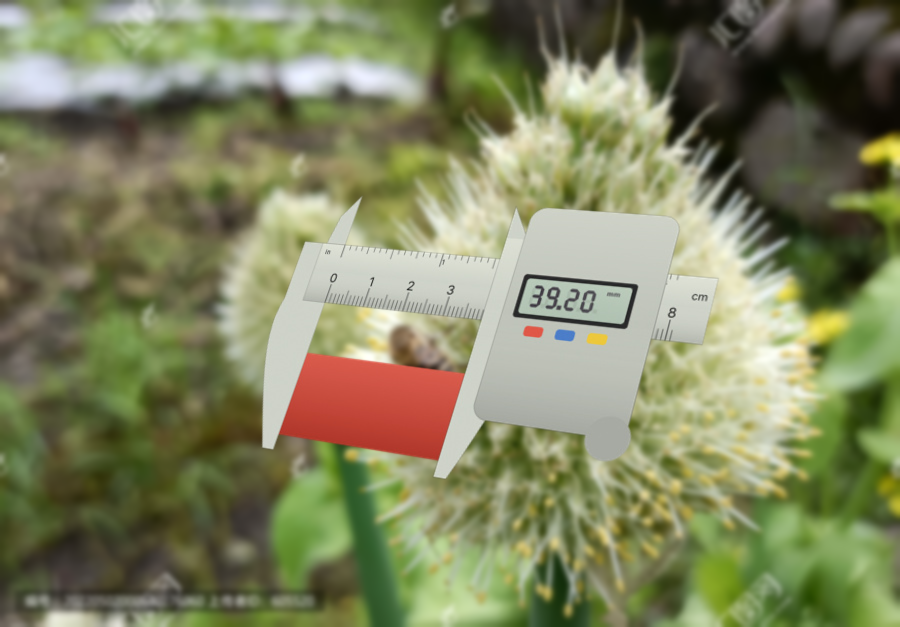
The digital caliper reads 39.20 mm
